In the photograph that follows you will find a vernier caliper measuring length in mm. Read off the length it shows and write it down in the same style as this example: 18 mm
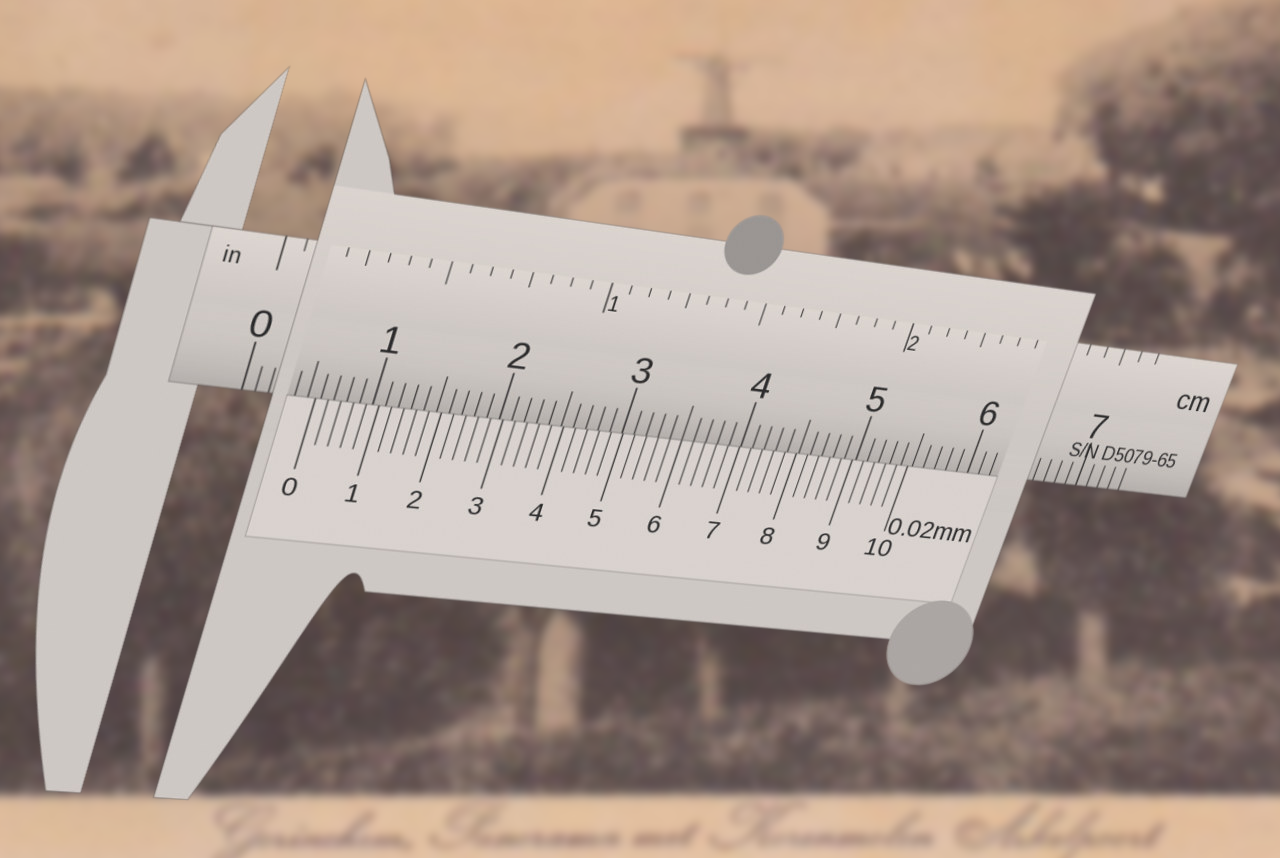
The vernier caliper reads 5.6 mm
